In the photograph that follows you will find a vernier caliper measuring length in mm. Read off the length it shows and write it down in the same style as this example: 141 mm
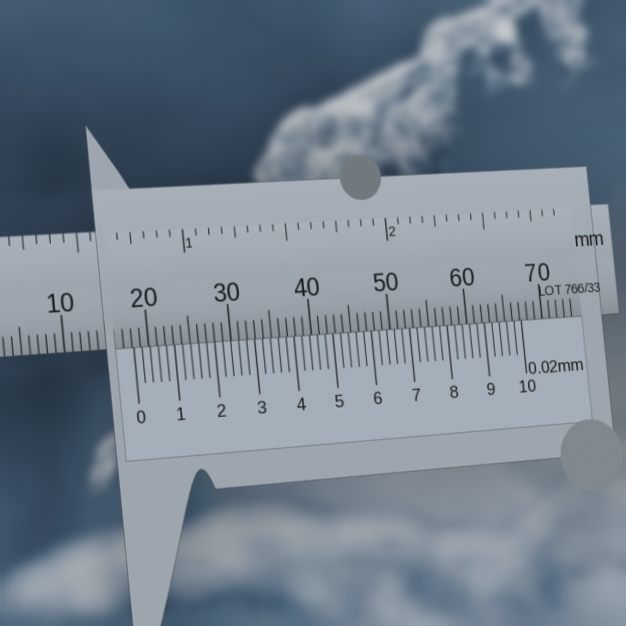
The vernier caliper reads 18.2 mm
